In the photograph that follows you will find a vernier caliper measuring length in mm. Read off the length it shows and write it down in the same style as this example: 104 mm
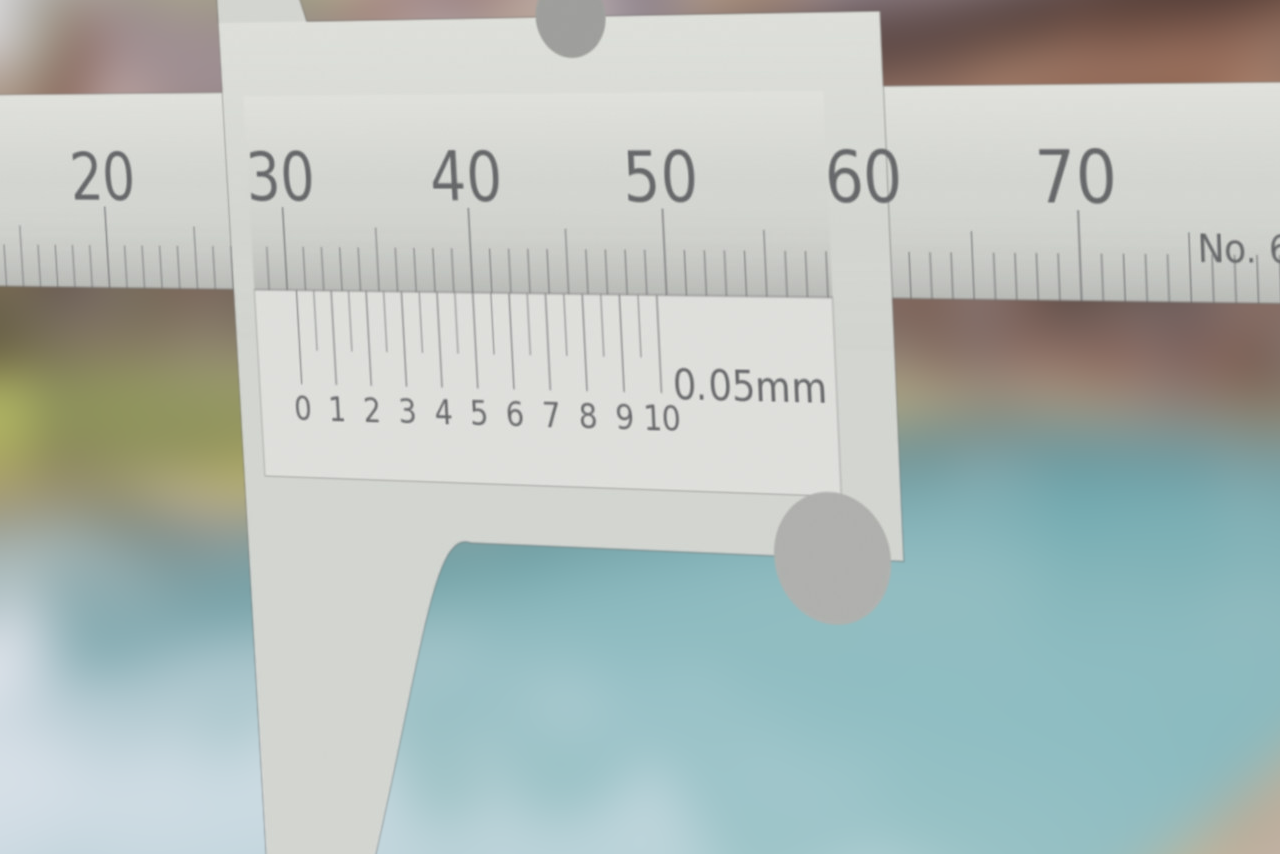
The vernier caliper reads 30.5 mm
